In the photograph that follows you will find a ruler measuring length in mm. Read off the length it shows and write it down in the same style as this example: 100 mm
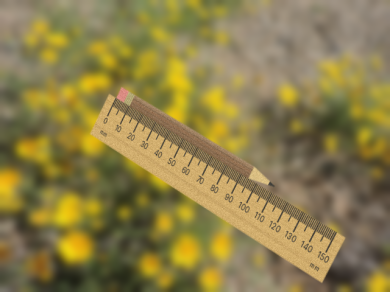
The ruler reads 110 mm
